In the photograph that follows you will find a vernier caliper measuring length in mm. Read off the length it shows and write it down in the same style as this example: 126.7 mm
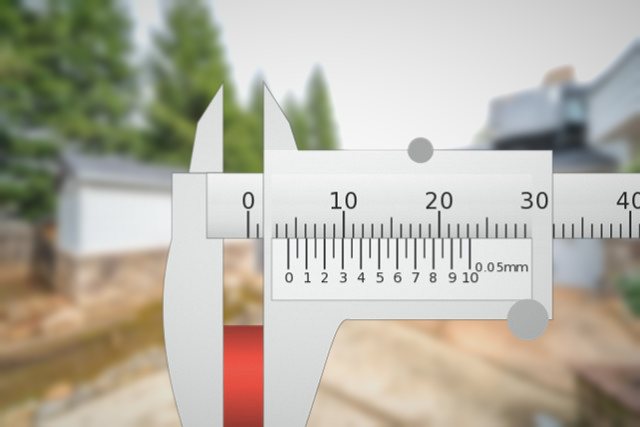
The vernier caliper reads 4.2 mm
